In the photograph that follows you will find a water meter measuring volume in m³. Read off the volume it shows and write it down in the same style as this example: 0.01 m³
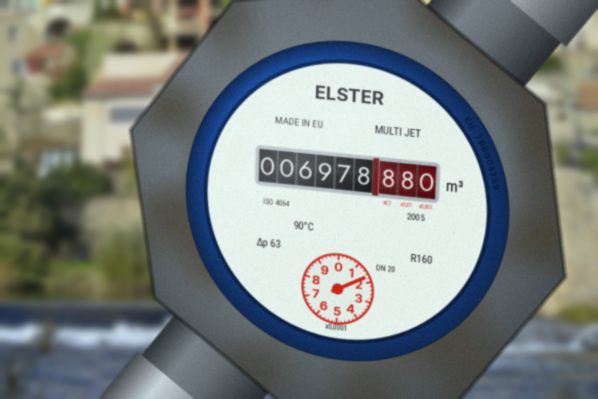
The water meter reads 6978.8801 m³
